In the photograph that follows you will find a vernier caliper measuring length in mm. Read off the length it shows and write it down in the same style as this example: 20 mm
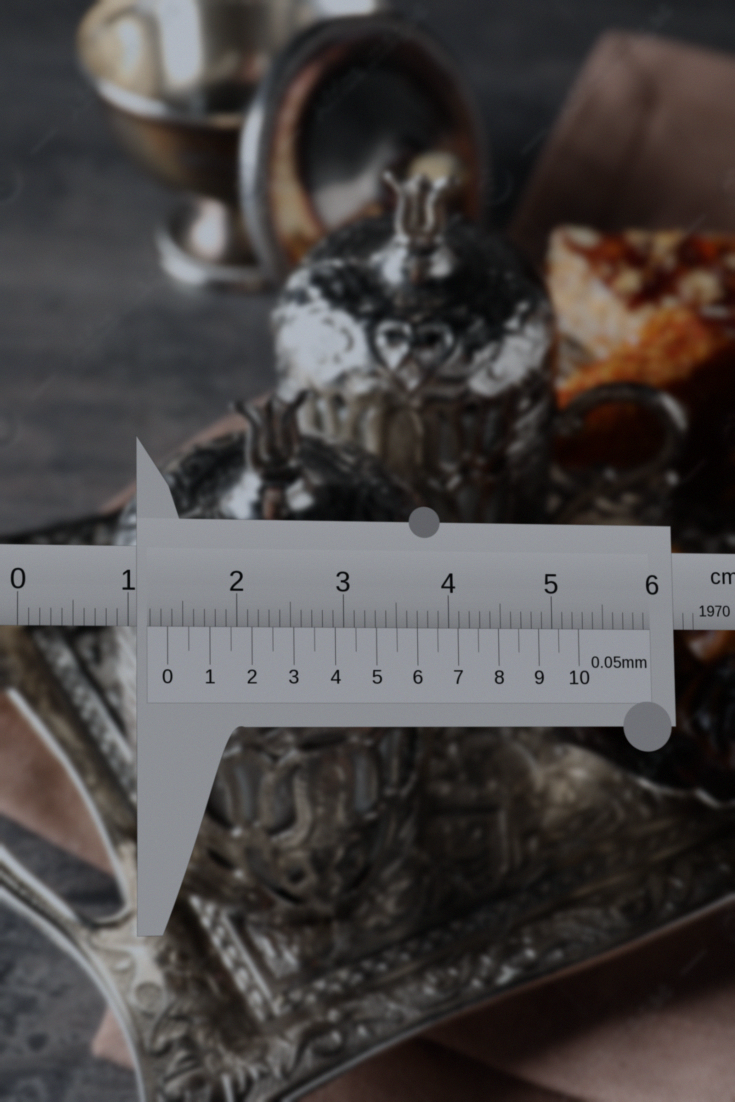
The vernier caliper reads 13.6 mm
